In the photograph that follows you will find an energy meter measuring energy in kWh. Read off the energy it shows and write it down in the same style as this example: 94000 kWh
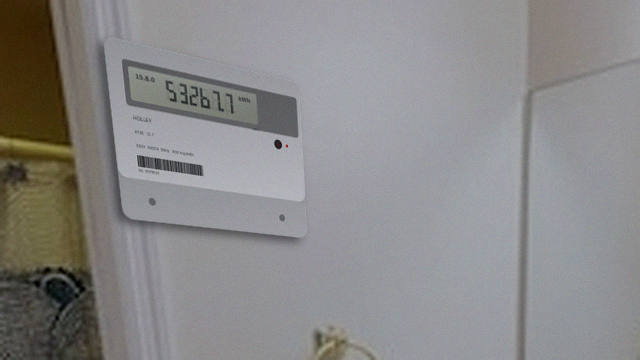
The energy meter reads 53267.7 kWh
